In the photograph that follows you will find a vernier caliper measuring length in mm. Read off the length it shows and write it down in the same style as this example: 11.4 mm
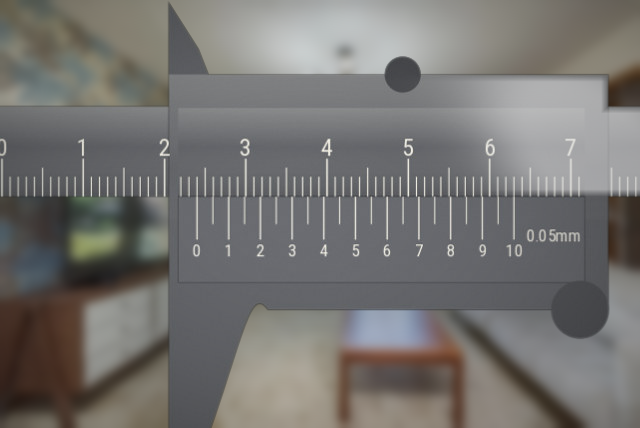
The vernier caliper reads 24.0 mm
